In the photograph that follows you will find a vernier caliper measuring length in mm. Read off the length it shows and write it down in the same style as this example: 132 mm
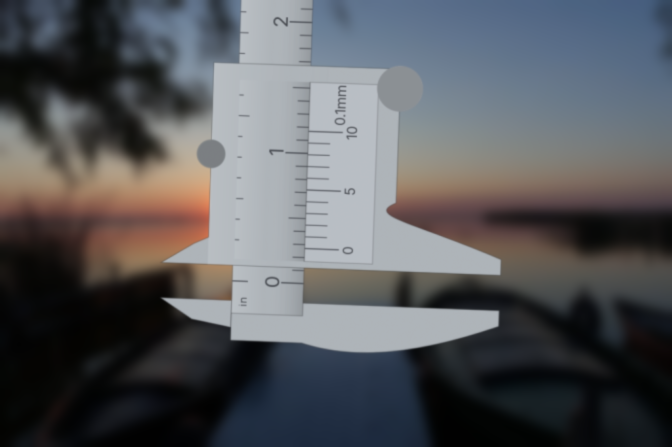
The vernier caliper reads 2.7 mm
